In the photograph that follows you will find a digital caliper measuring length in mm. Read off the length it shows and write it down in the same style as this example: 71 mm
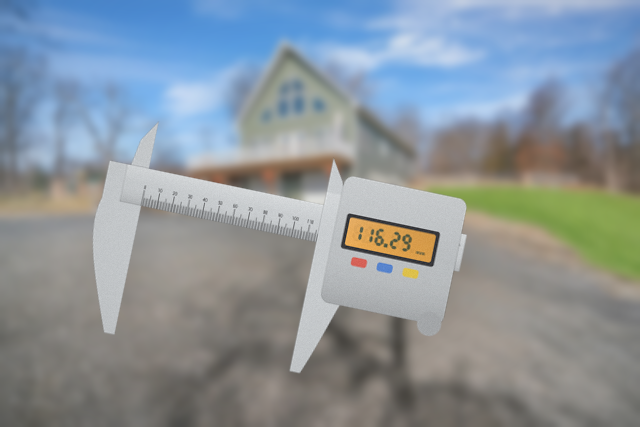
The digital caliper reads 116.29 mm
